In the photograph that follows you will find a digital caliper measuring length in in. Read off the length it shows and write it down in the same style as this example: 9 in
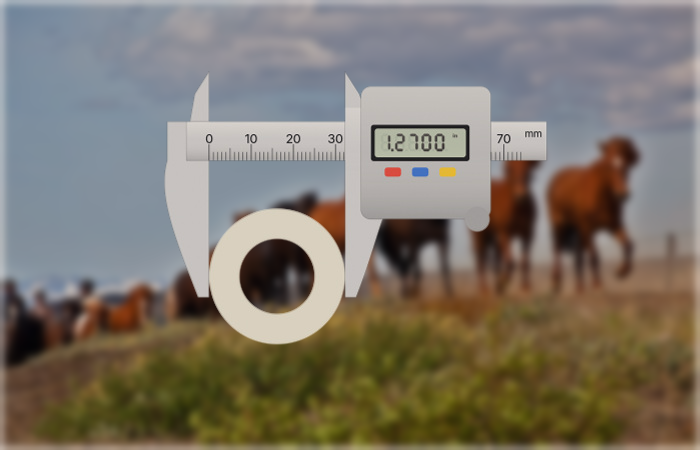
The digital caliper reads 1.2700 in
